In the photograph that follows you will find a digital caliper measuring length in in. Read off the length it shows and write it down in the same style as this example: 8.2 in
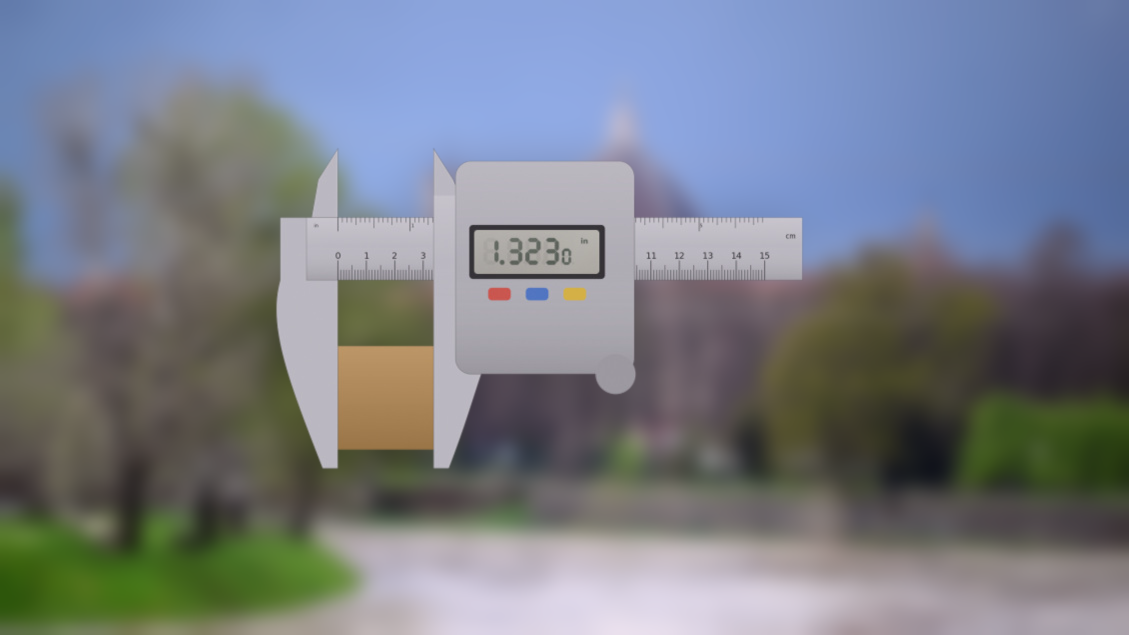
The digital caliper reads 1.3230 in
